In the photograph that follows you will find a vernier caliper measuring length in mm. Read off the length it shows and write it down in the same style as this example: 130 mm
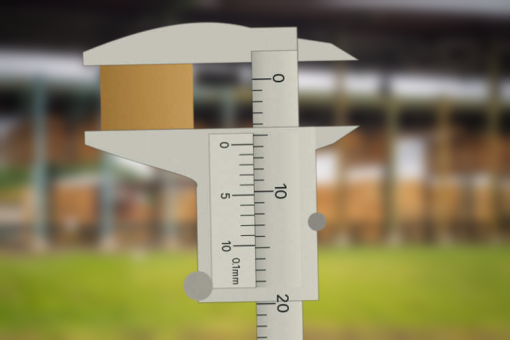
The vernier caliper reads 5.8 mm
